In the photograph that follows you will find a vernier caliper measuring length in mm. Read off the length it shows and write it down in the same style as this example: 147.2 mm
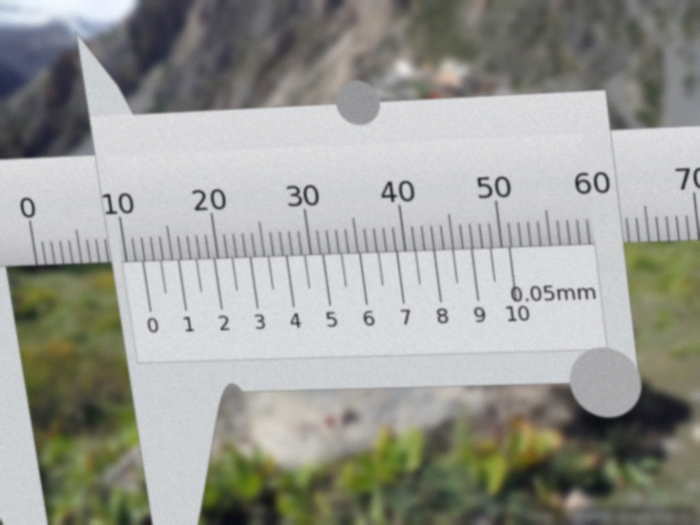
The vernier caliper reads 11.8 mm
